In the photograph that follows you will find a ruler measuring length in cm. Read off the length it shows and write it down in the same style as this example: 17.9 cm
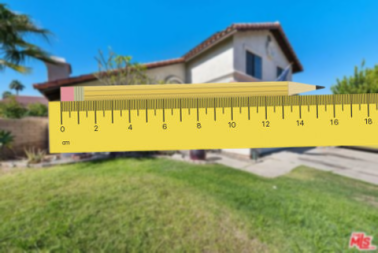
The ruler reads 15.5 cm
